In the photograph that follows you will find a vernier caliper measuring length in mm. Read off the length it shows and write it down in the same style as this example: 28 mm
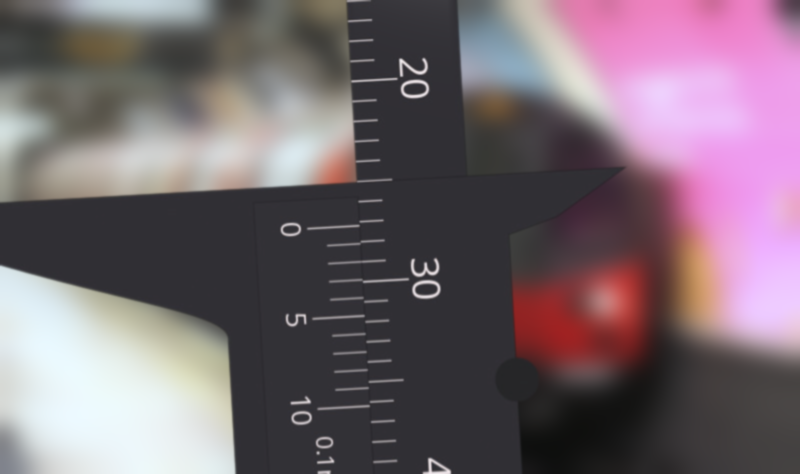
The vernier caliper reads 27.2 mm
